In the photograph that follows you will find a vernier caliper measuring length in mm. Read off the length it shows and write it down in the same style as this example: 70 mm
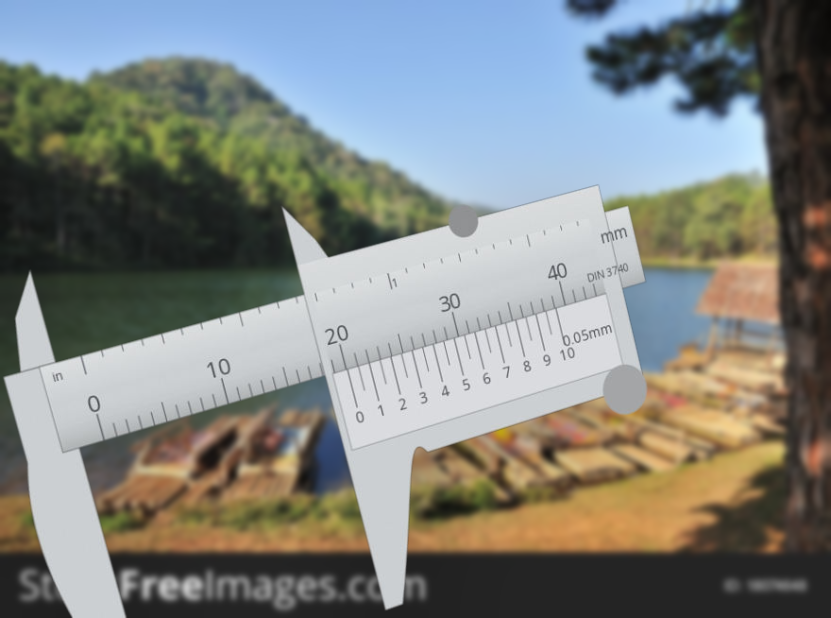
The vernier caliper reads 20.1 mm
